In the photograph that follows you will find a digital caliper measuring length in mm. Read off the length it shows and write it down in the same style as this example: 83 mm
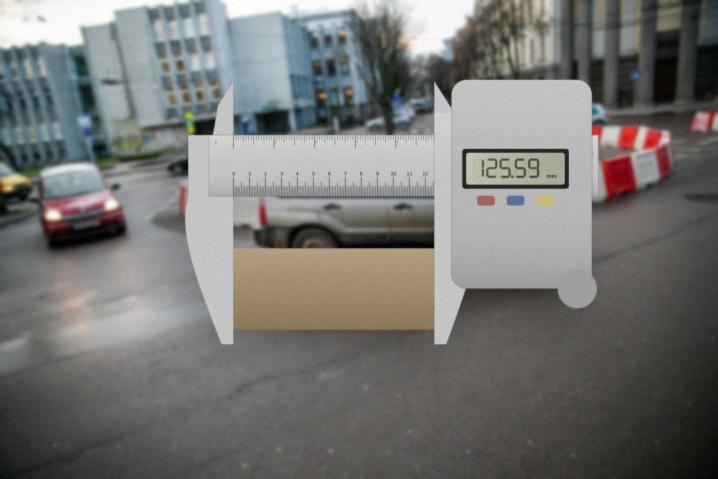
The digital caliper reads 125.59 mm
